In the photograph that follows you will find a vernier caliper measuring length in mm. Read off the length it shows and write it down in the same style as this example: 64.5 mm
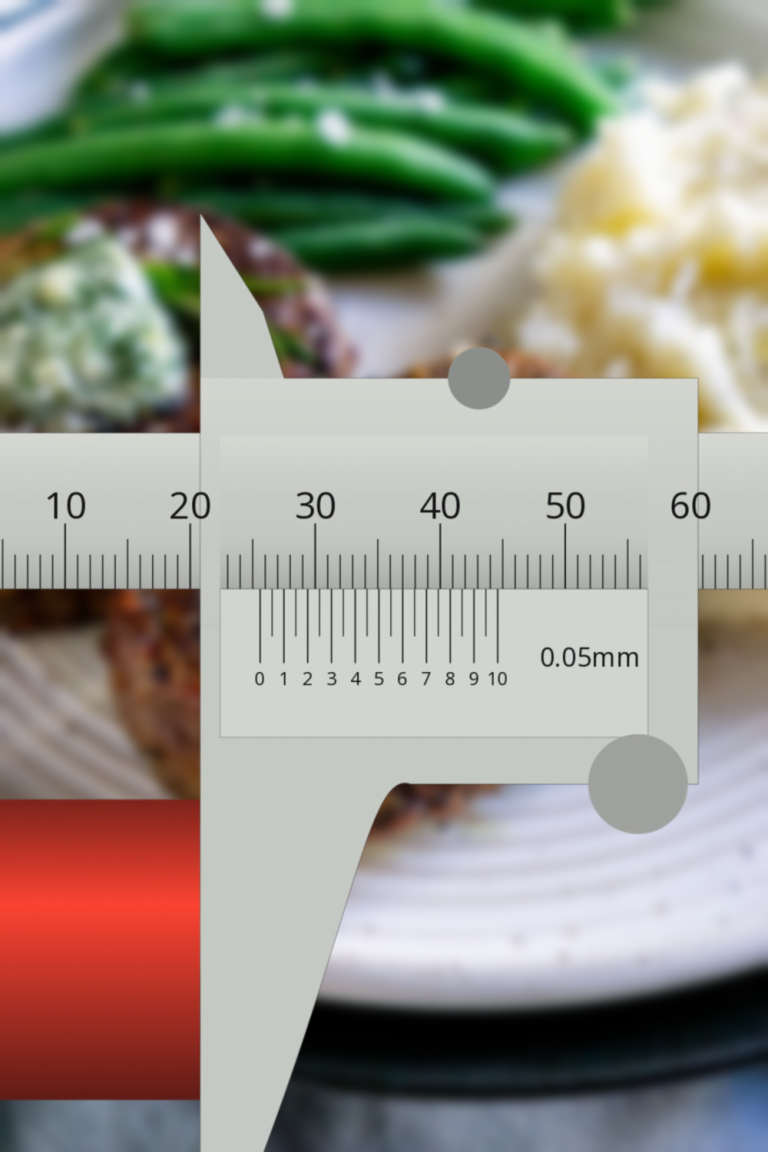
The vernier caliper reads 25.6 mm
